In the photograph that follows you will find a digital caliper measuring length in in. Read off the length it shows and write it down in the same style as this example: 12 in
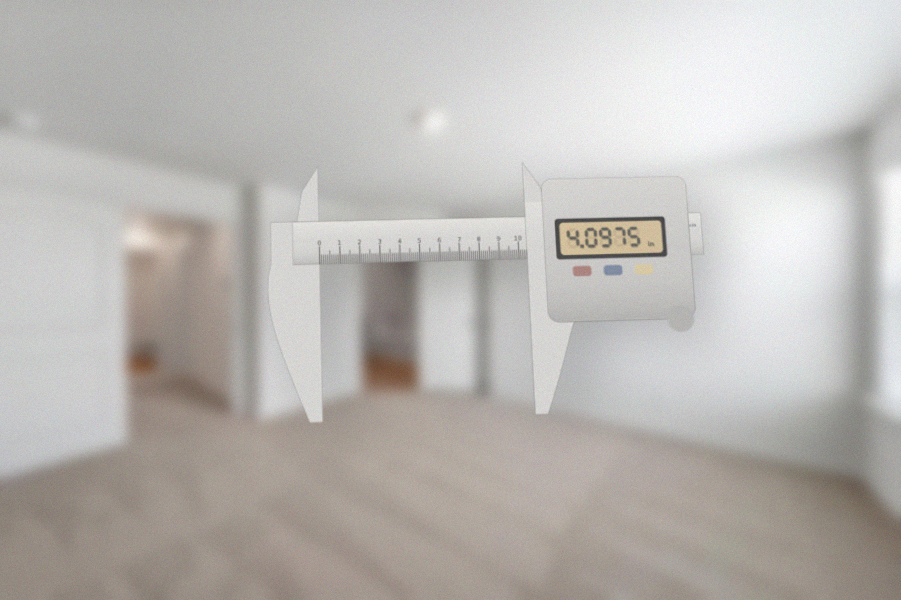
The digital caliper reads 4.0975 in
